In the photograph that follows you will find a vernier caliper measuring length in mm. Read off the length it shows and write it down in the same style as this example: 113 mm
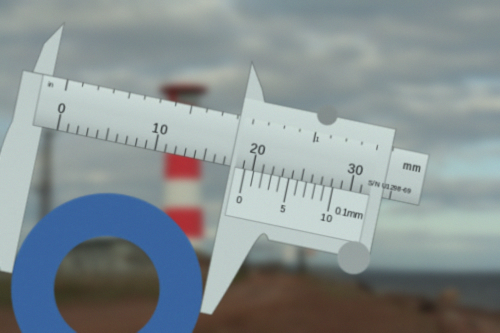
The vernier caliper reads 19.2 mm
